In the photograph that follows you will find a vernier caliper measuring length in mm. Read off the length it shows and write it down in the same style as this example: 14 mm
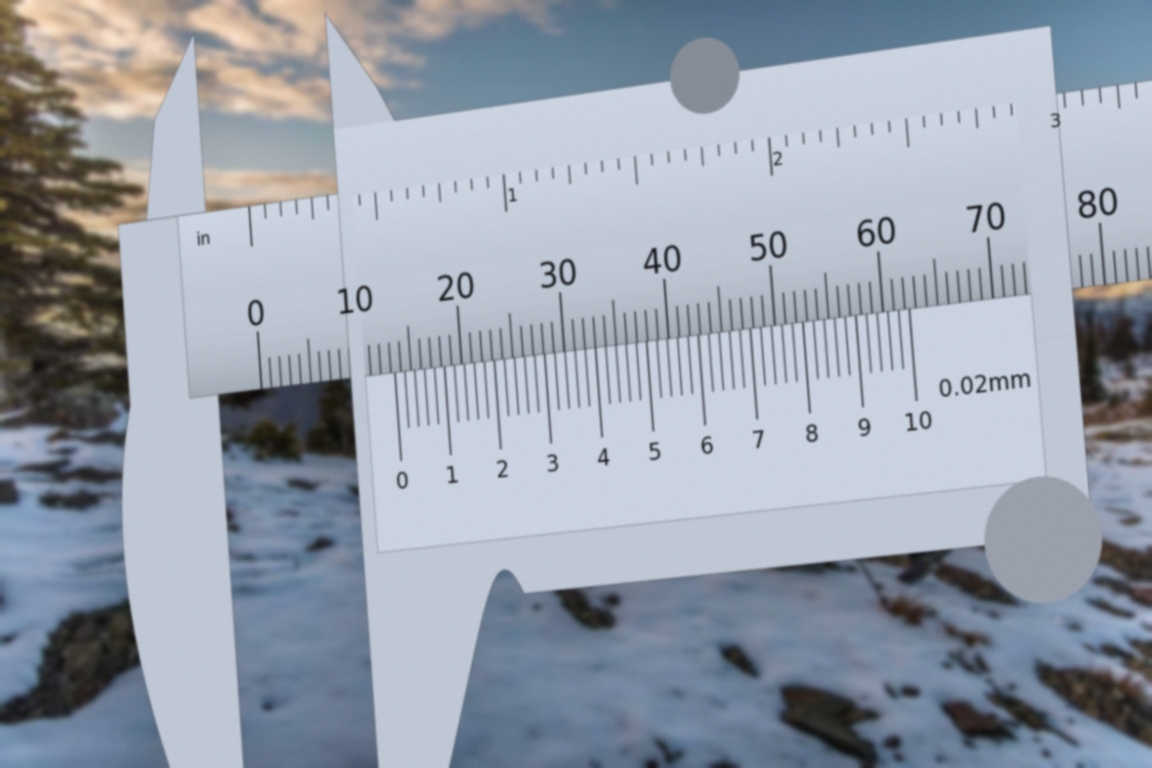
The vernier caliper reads 13.4 mm
